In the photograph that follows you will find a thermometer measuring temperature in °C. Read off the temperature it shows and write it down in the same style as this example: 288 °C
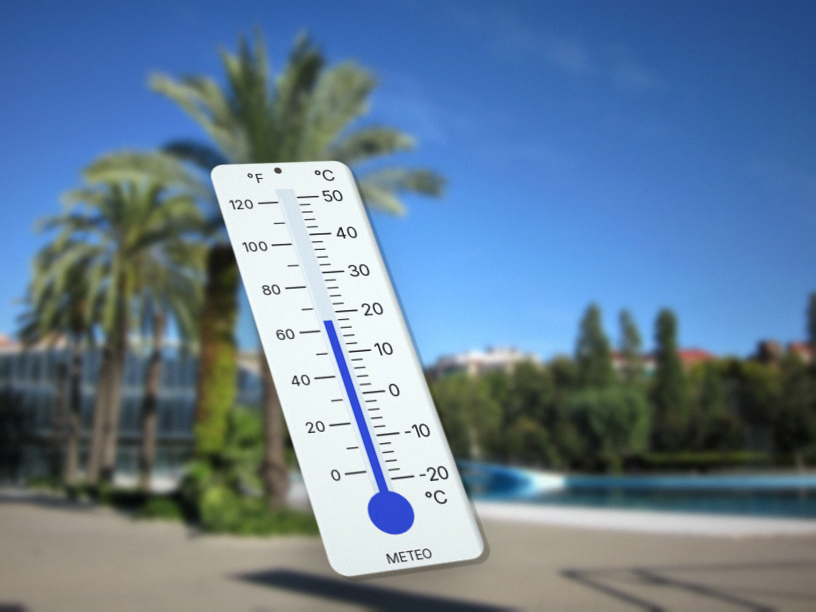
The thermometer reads 18 °C
